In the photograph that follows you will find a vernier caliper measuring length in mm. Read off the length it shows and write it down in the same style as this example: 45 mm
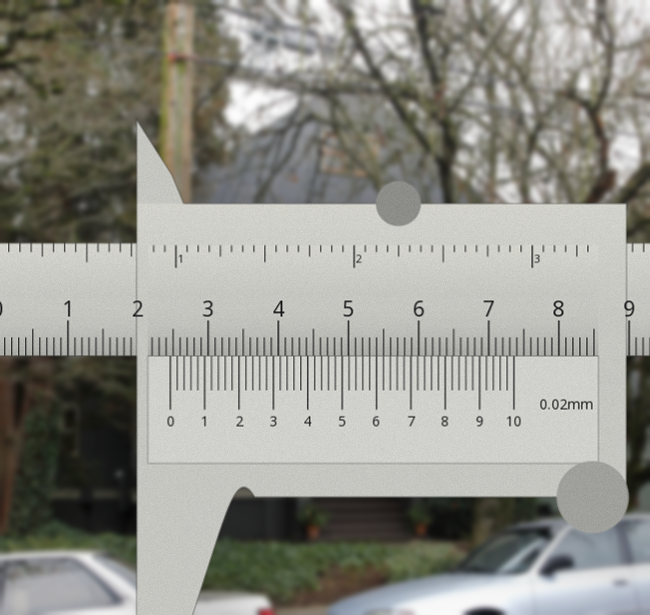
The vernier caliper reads 24.6 mm
